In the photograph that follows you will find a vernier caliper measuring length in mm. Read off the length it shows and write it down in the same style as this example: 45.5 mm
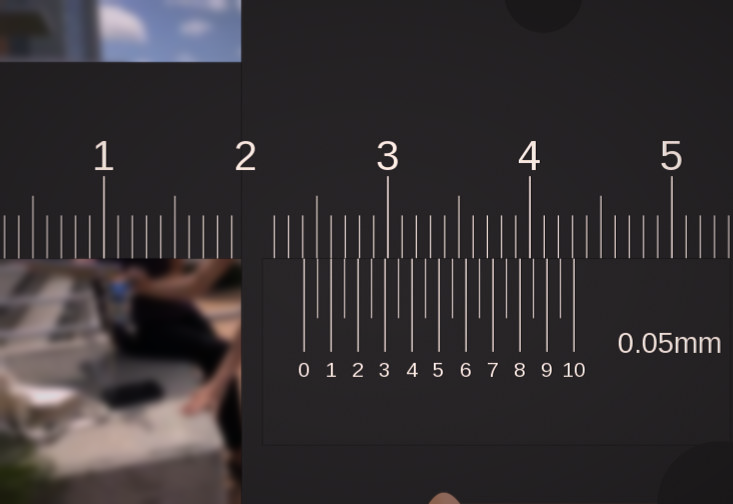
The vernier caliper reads 24.1 mm
